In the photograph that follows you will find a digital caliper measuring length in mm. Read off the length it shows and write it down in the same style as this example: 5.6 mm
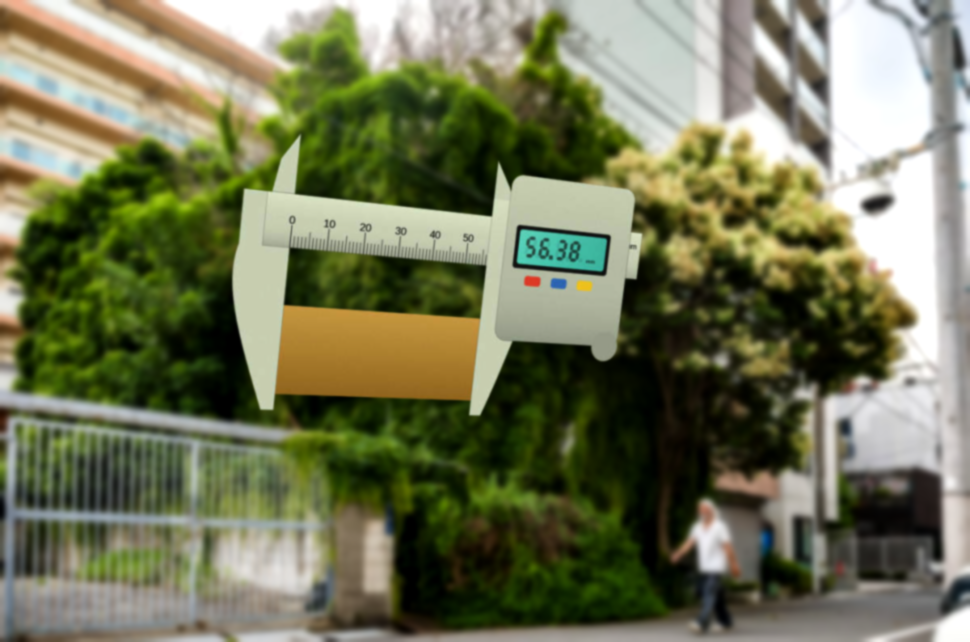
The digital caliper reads 56.38 mm
